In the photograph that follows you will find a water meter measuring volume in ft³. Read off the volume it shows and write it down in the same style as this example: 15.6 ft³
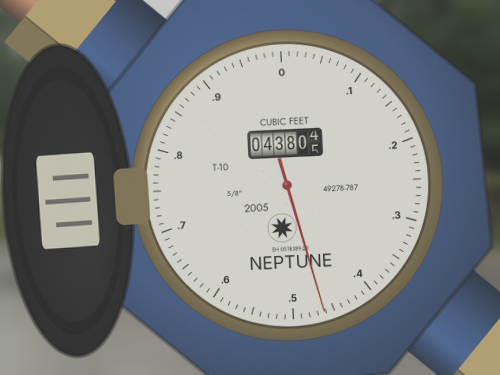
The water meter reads 43804.46 ft³
